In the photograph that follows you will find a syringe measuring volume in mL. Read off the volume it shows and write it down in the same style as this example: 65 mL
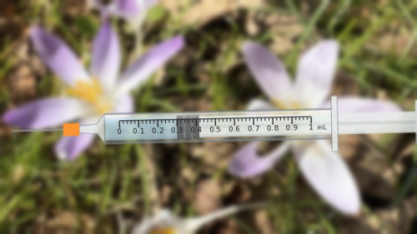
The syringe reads 0.3 mL
